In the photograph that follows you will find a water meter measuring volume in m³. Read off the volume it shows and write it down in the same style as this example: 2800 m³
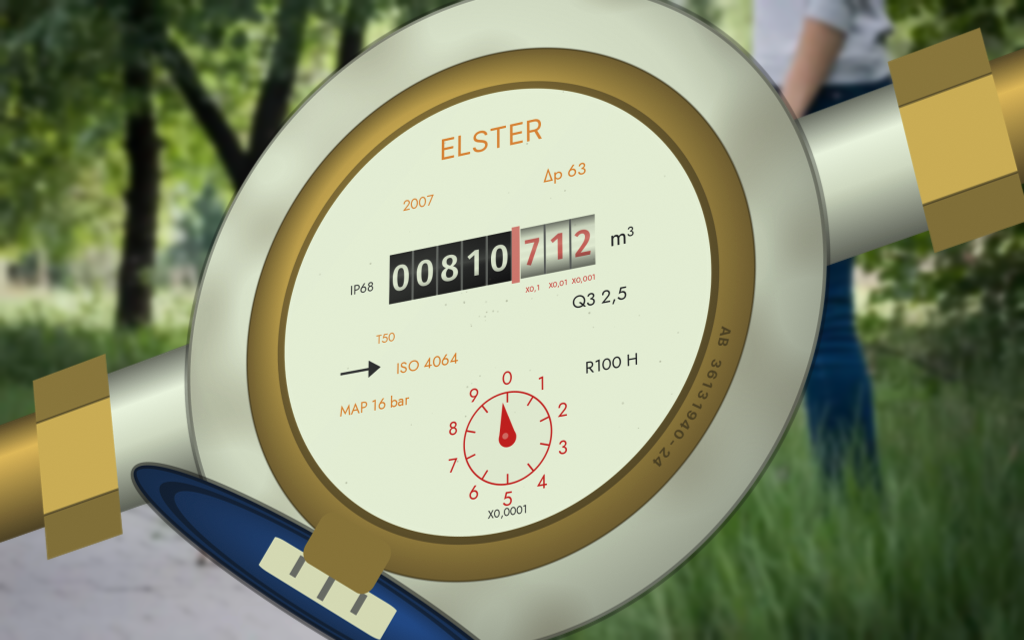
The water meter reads 810.7119 m³
